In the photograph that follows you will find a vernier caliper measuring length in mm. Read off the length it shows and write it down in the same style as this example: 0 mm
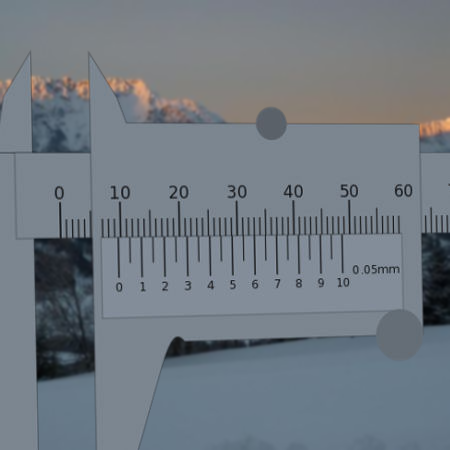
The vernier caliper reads 9.6 mm
